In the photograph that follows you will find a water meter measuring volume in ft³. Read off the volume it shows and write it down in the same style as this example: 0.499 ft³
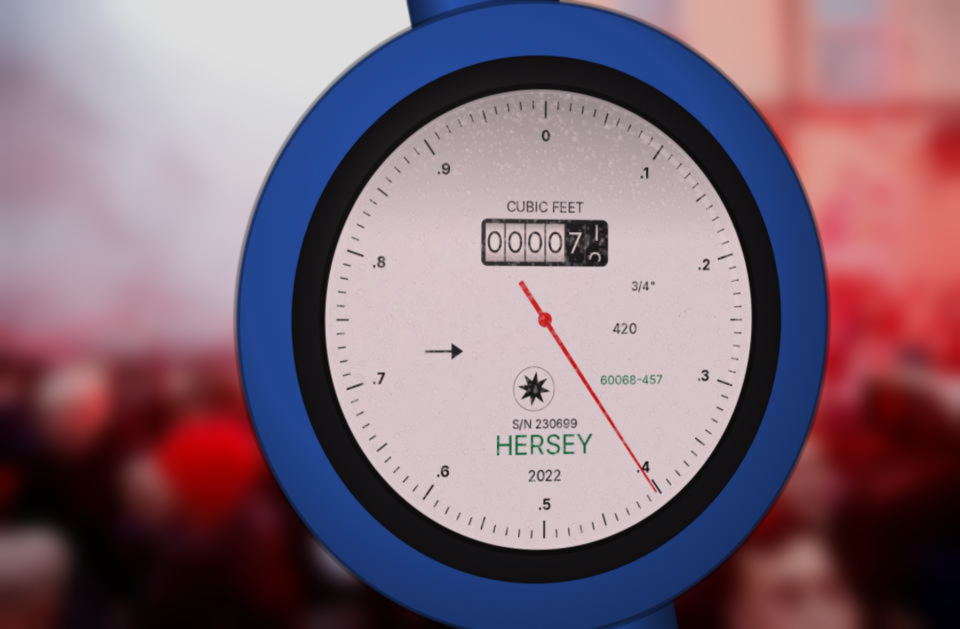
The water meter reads 71.40 ft³
